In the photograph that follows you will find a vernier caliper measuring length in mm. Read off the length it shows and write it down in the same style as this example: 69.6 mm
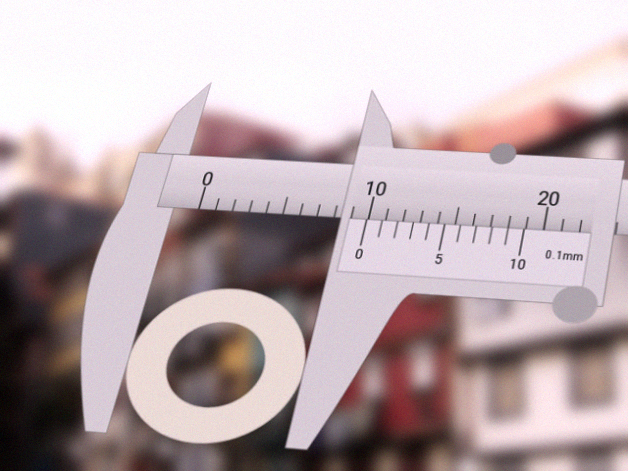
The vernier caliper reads 9.9 mm
